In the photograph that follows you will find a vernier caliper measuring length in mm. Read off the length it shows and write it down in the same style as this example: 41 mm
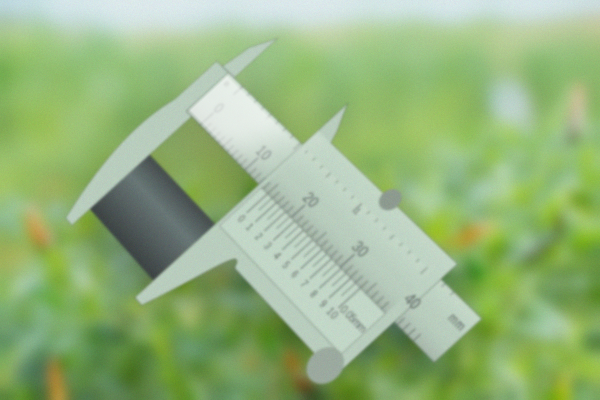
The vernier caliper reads 15.0 mm
